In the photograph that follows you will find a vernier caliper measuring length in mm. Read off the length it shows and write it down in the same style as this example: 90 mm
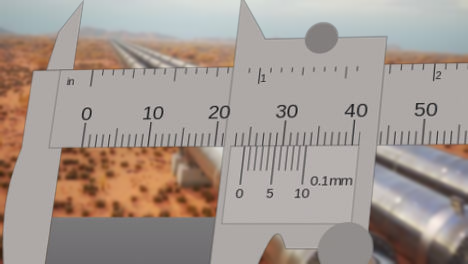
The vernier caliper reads 24.4 mm
